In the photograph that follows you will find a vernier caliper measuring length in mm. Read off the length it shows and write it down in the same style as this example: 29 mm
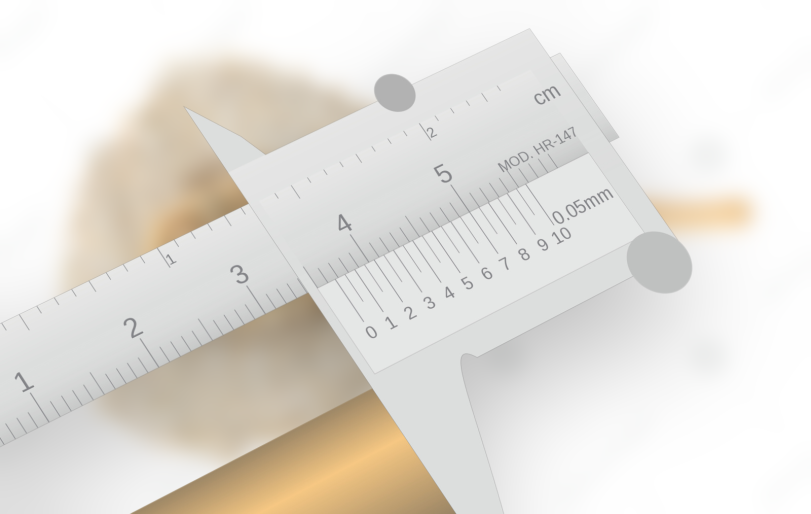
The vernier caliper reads 36.7 mm
